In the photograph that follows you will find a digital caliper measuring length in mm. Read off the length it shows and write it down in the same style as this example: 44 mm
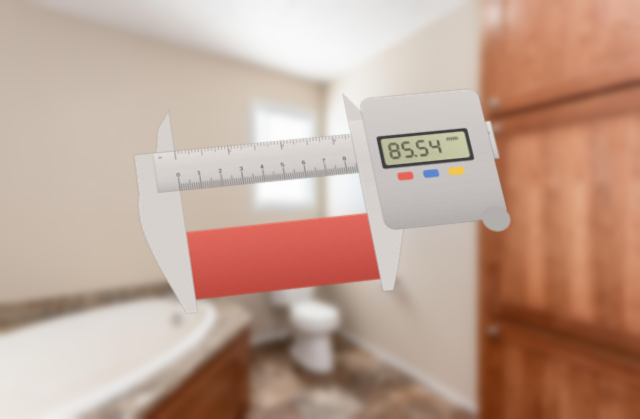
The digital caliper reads 85.54 mm
